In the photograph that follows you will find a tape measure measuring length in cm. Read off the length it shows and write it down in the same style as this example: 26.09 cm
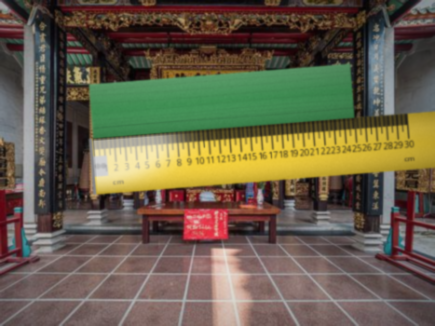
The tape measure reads 25 cm
